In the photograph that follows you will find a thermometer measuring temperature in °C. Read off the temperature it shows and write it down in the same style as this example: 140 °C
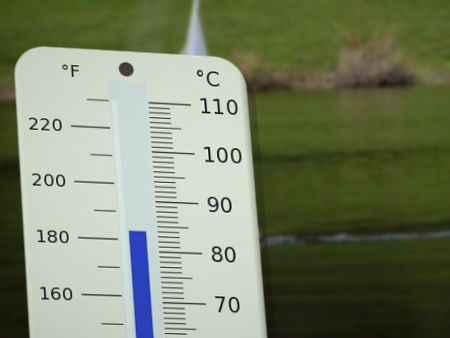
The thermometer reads 84 °C
